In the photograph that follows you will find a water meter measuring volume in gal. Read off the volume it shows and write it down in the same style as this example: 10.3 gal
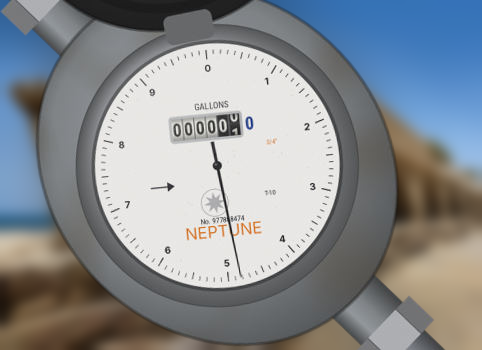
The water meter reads 4.8 gal
